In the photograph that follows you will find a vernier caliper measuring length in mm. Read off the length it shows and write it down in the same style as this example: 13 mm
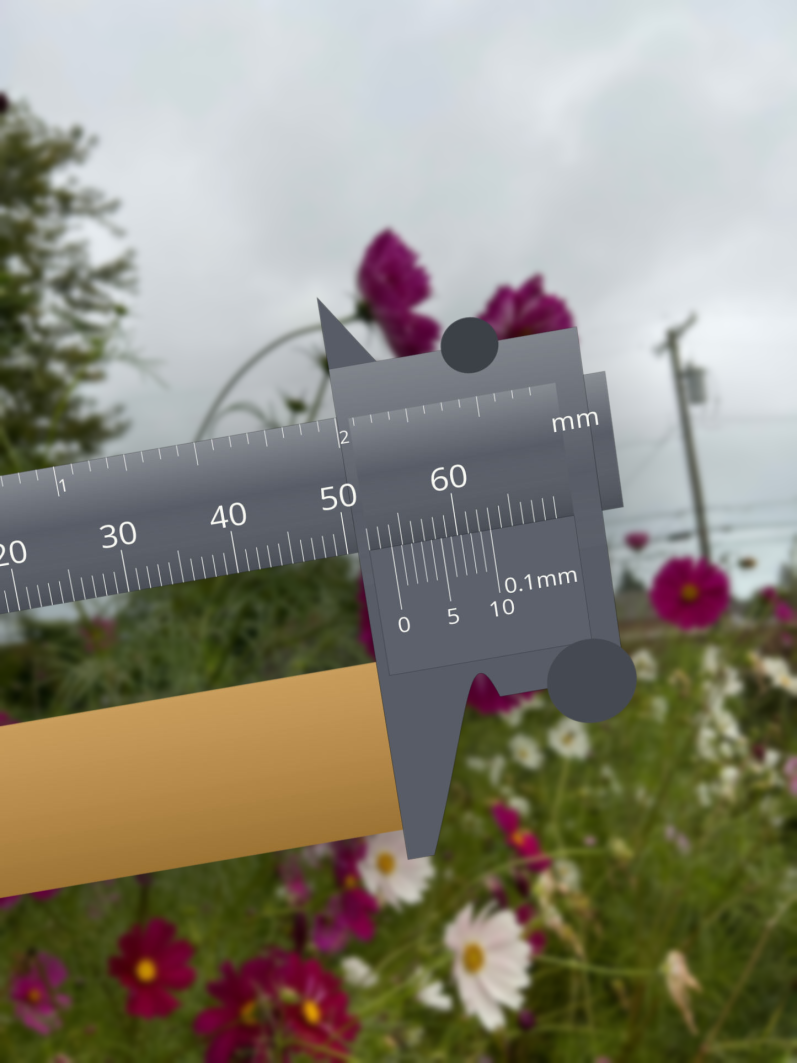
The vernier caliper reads 54.0 mm
